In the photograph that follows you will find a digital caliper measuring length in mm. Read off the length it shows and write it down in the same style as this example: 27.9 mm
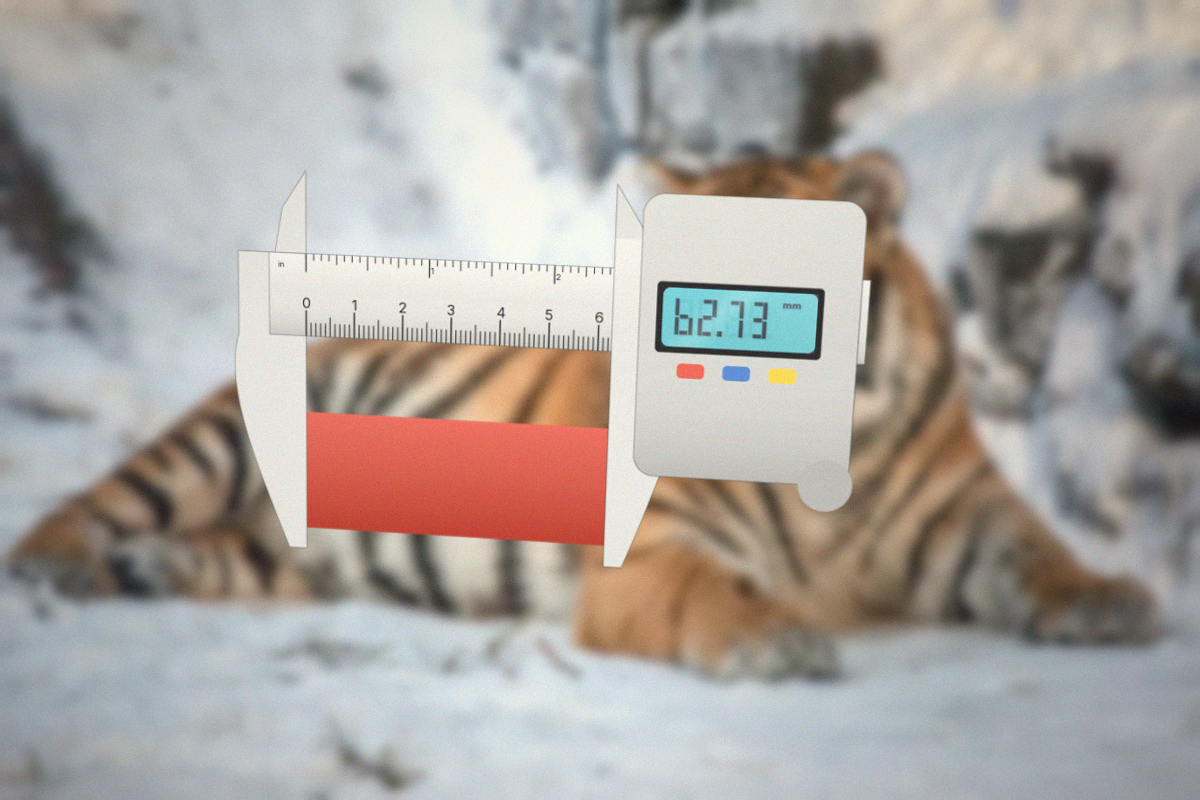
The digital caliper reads 62.73 mm
